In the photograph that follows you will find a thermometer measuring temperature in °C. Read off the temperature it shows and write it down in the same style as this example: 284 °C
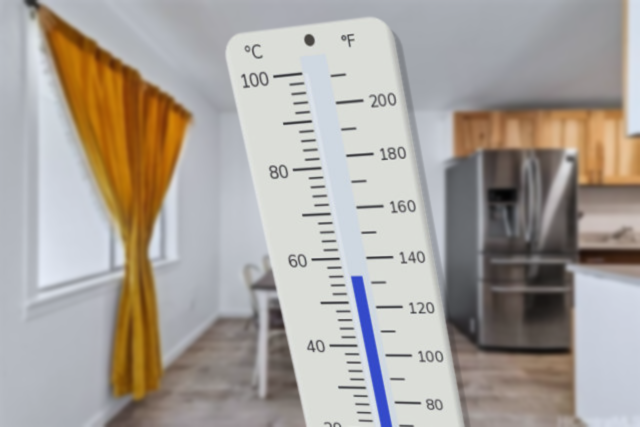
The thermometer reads 56 °C
